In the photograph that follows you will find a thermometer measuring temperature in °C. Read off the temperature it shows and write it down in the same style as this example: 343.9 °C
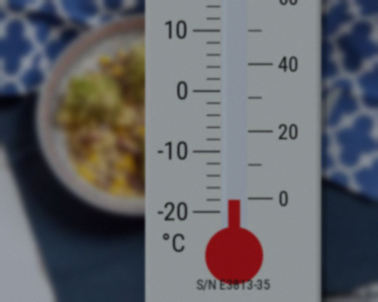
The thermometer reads -18 °C
